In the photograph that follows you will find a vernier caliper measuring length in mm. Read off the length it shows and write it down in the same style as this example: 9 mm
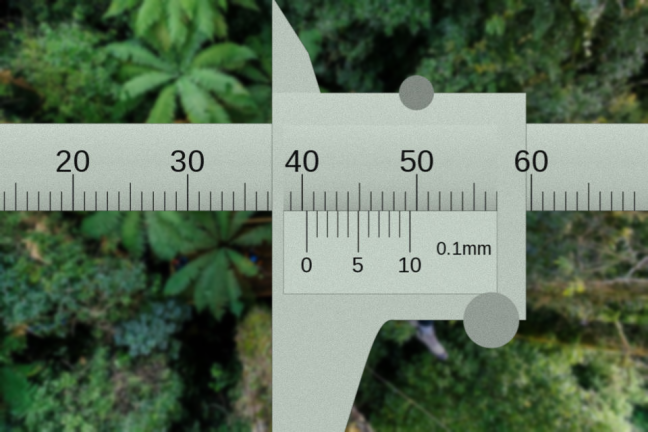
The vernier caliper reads 40.4 mm
